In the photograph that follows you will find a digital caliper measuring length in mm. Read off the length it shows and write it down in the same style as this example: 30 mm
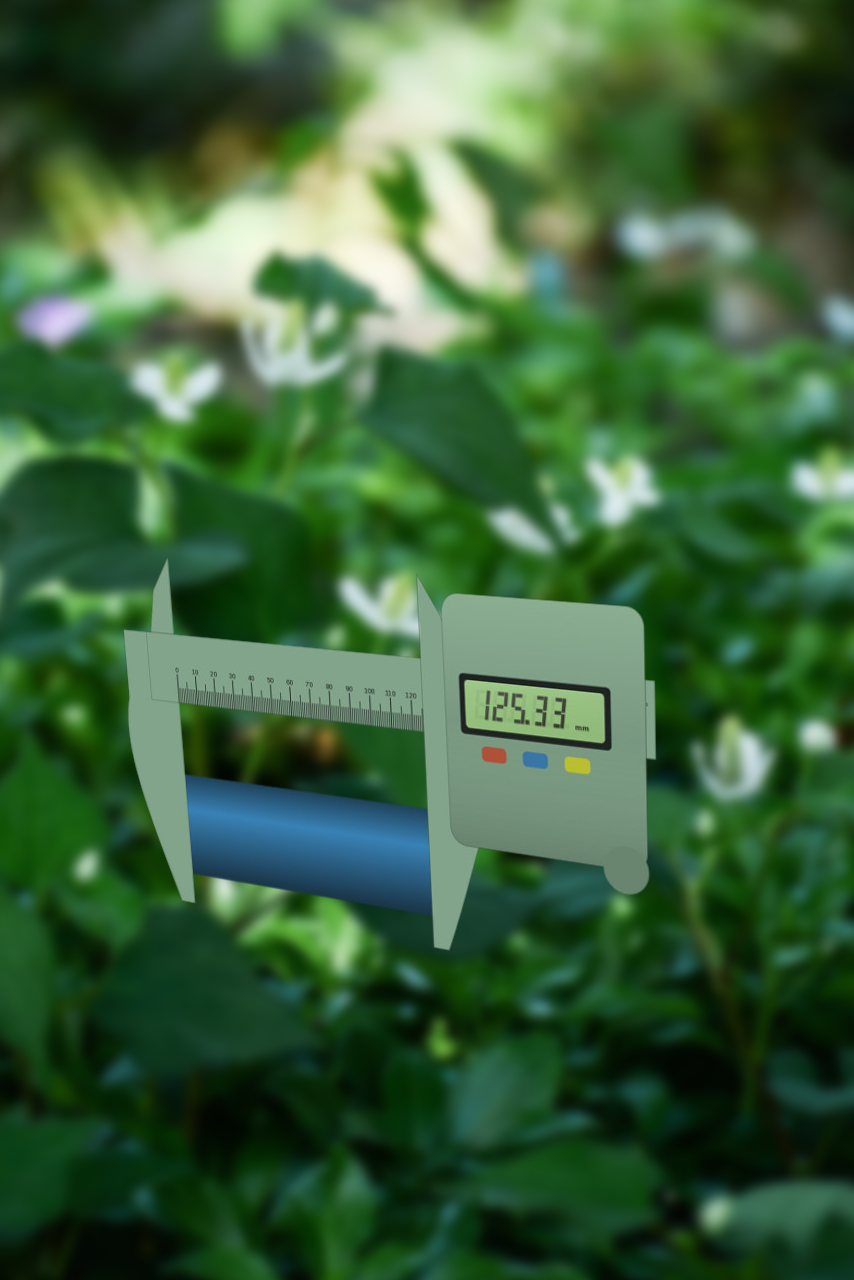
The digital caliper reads 125.33 mm
